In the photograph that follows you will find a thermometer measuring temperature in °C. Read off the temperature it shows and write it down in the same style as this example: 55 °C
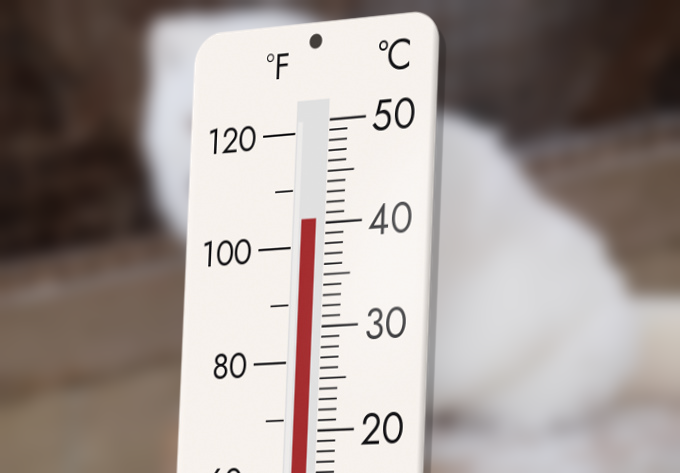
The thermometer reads 40.5 °C
